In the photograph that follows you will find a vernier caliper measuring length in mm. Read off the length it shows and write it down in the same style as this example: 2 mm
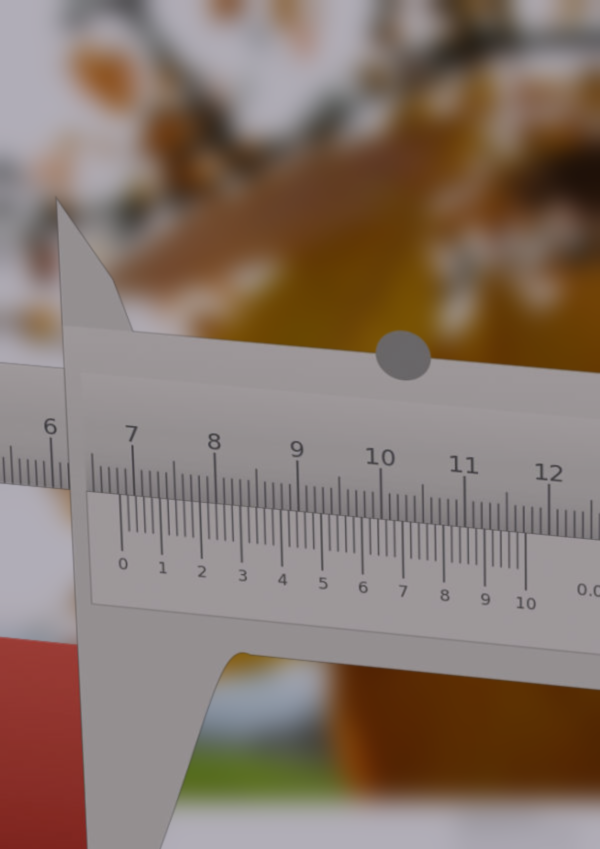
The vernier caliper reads 68.2 mm
